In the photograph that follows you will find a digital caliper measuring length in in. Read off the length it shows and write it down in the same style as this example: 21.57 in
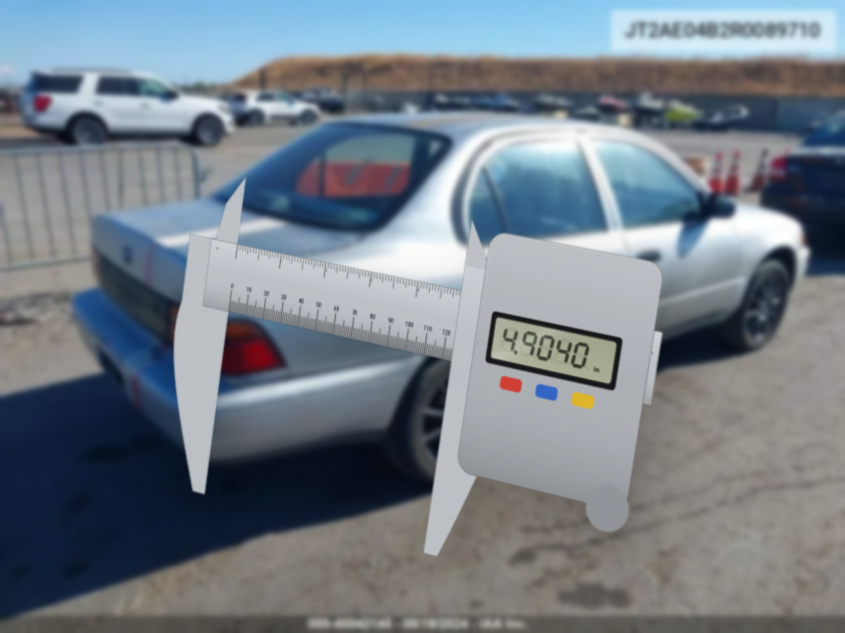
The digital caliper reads 4.9040 in
